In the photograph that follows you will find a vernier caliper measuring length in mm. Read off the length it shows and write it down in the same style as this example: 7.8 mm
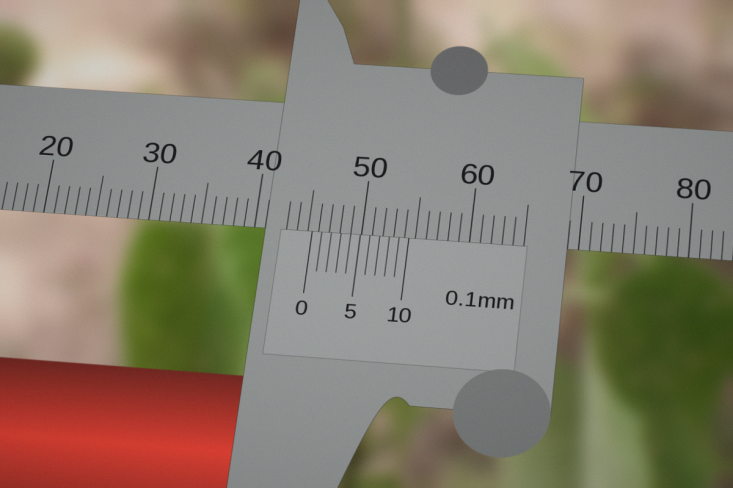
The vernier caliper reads 45.4 mm
